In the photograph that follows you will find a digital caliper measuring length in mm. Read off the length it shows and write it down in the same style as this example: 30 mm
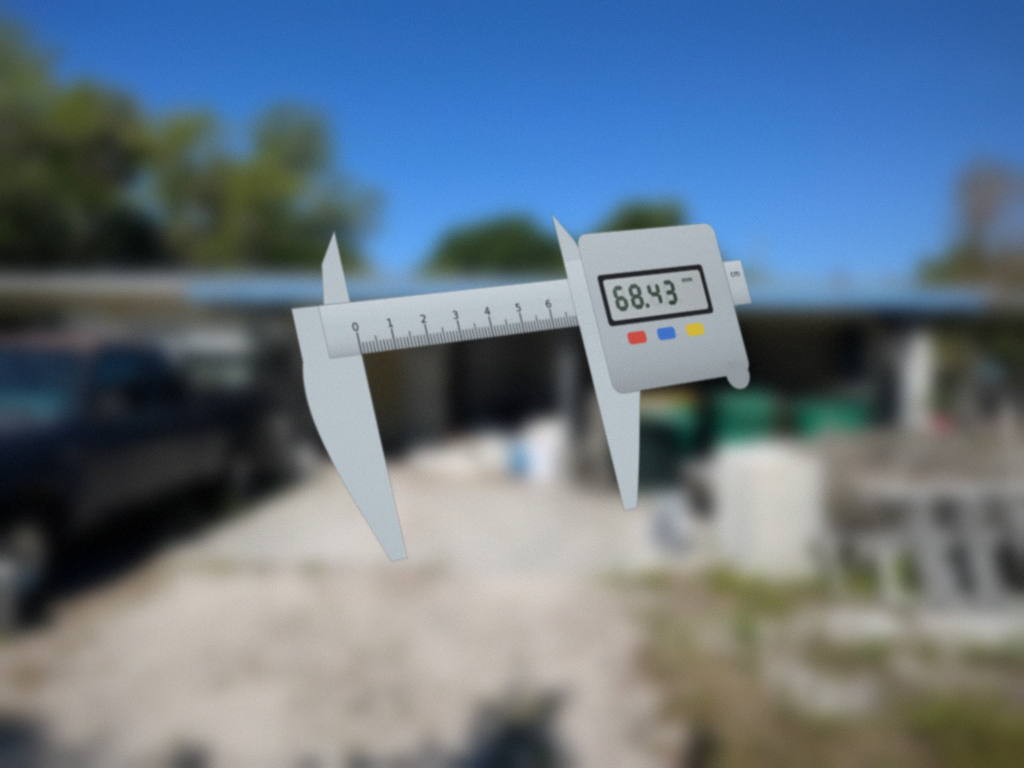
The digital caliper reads 68.43 mm
